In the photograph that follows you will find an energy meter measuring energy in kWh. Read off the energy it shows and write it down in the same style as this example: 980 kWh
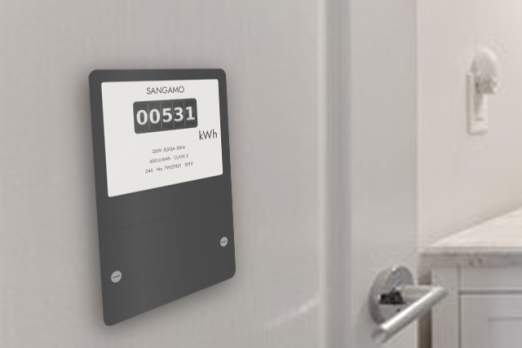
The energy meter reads 531 kWh
